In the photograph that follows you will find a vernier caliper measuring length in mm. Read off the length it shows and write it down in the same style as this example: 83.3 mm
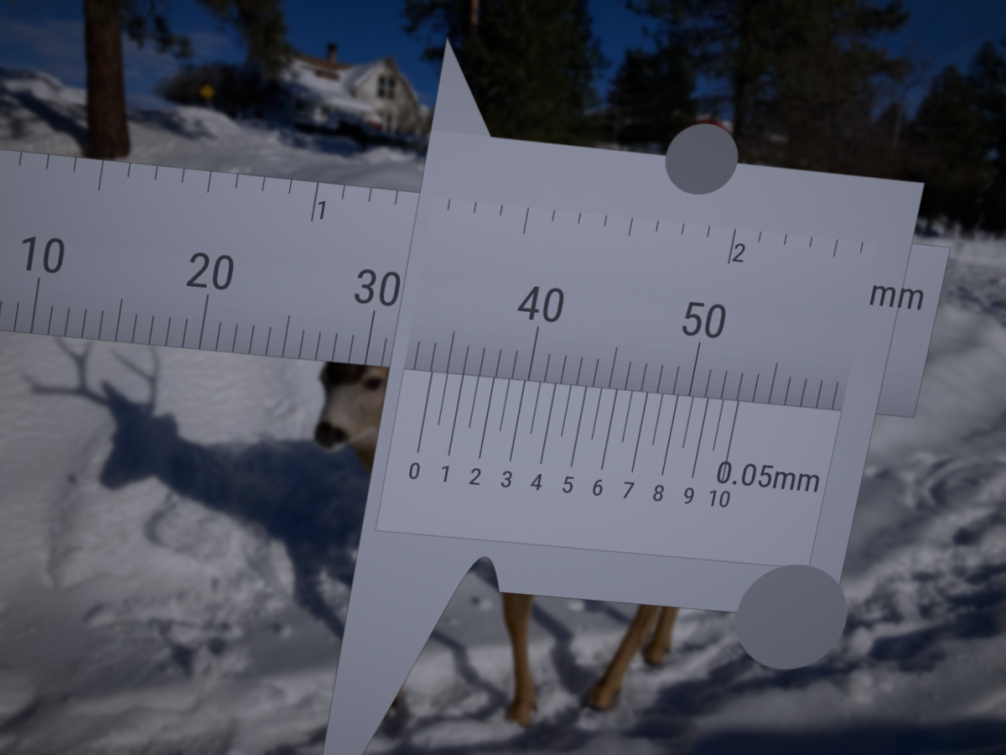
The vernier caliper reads 34.1 mm
